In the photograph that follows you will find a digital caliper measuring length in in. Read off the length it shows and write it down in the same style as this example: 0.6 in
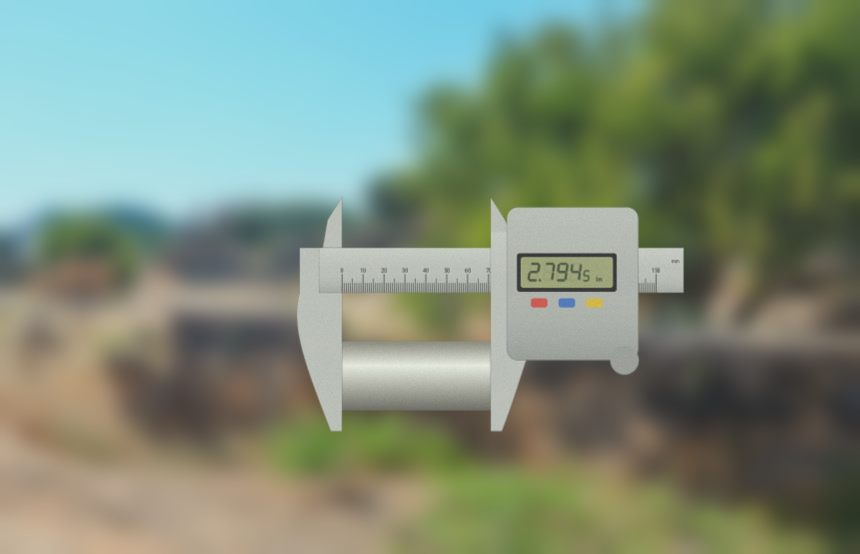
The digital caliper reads 2.7945 in
